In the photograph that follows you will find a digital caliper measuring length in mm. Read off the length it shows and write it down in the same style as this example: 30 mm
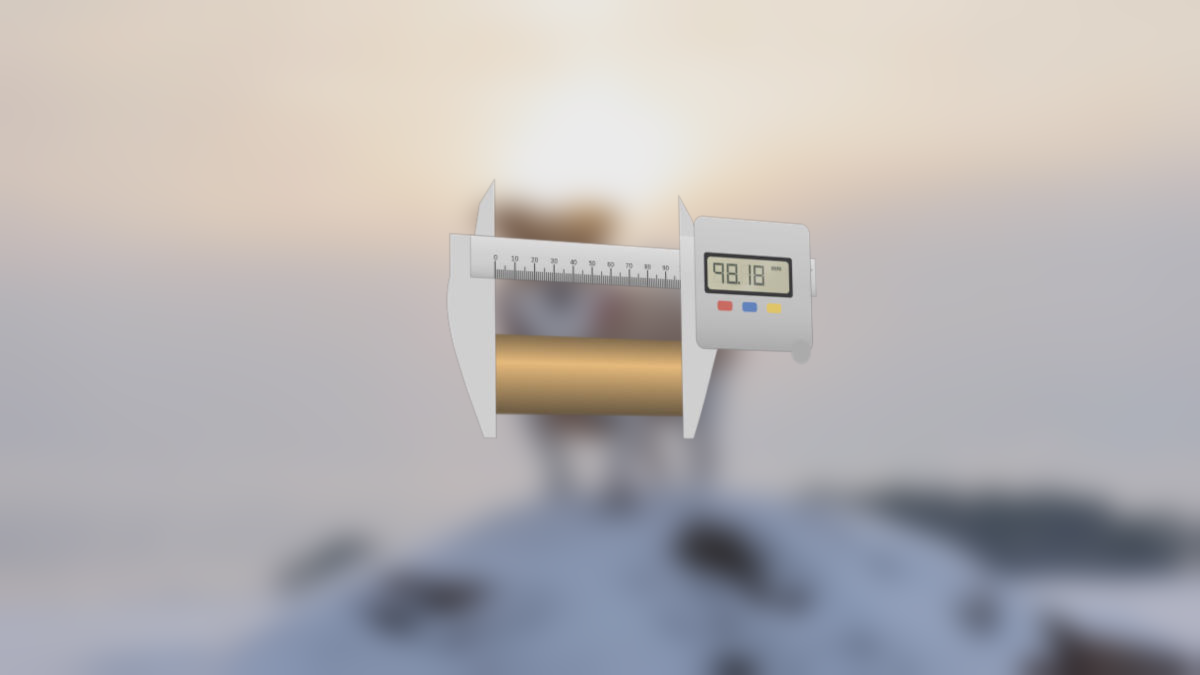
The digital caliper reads 98.18 mm
